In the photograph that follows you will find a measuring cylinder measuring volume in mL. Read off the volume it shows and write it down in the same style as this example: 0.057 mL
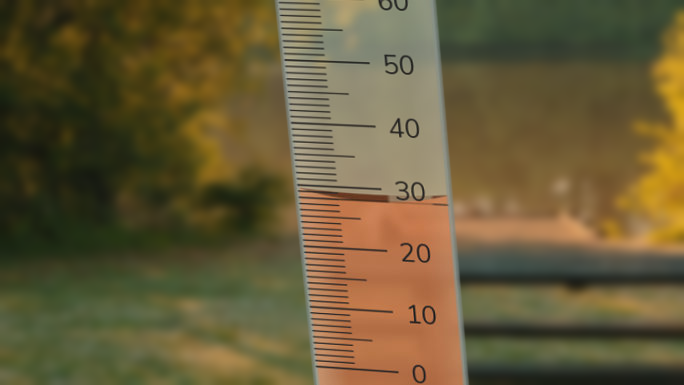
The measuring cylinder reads 28 mL
